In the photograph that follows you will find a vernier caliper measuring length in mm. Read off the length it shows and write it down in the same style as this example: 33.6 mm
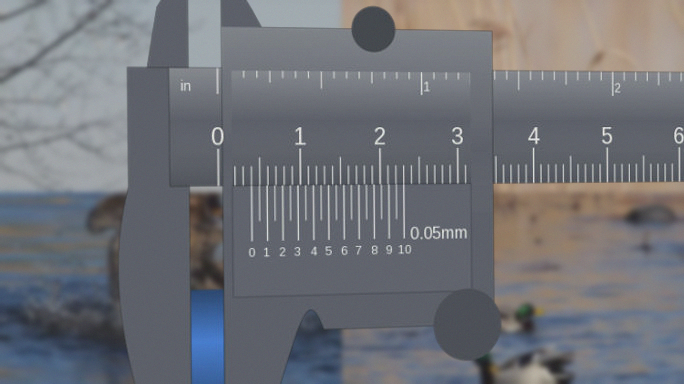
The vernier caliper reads 4.0 mm
